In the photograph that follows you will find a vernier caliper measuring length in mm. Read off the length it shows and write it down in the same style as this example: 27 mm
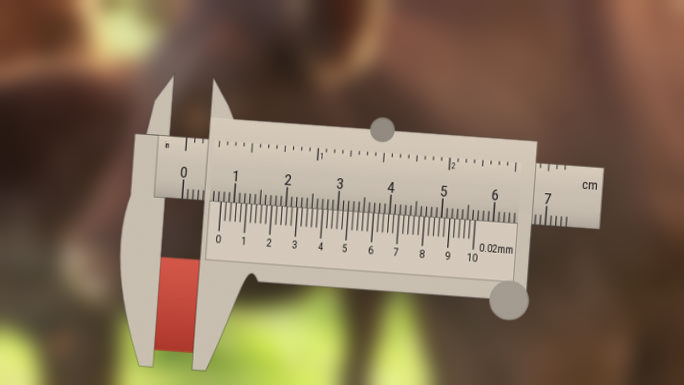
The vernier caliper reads 7.5 mm
